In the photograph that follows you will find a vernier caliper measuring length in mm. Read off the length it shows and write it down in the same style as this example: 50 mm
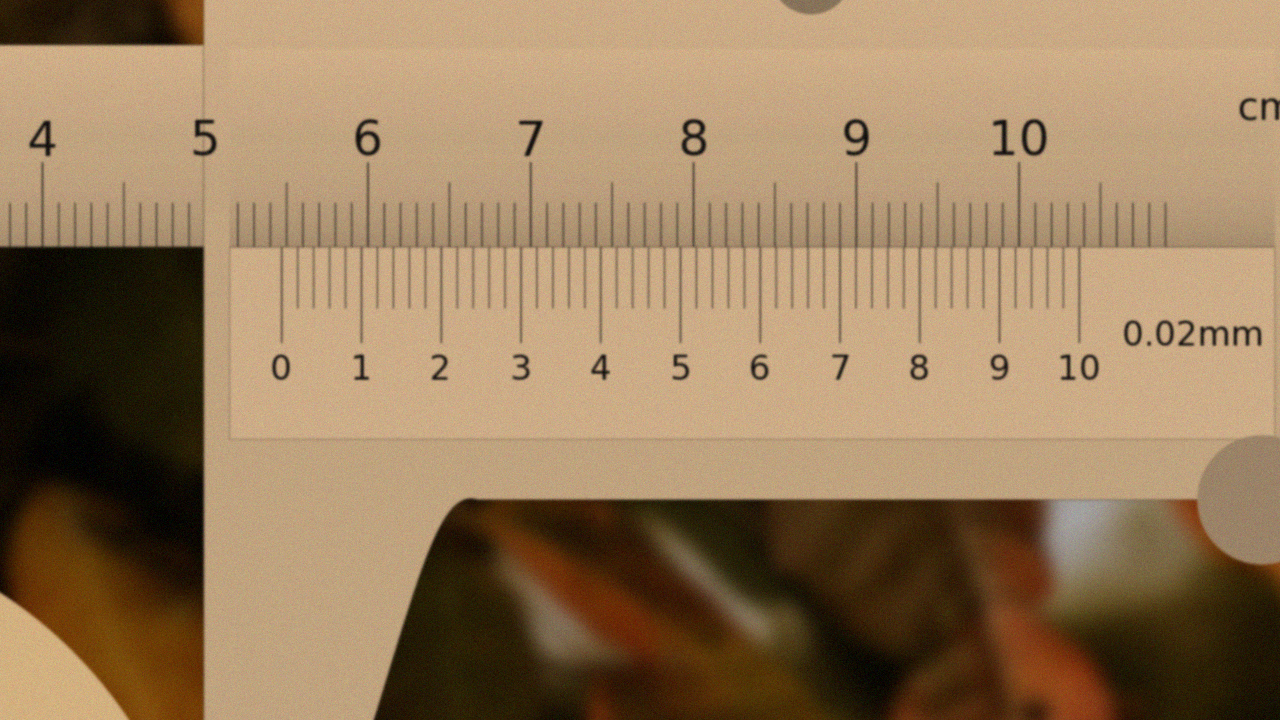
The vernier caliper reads 54.7 mm
